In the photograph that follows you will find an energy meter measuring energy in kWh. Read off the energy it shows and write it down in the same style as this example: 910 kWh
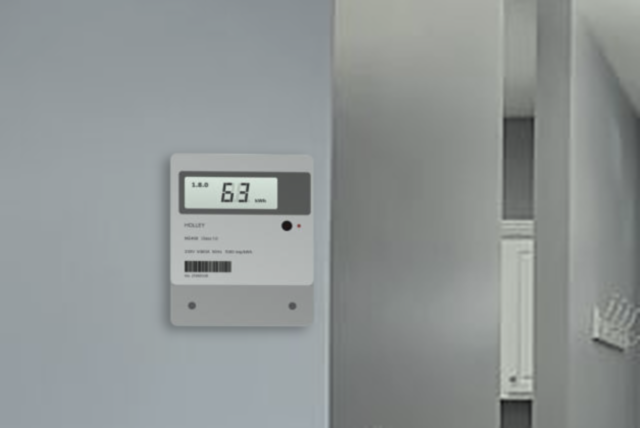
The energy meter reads 63 kWh
